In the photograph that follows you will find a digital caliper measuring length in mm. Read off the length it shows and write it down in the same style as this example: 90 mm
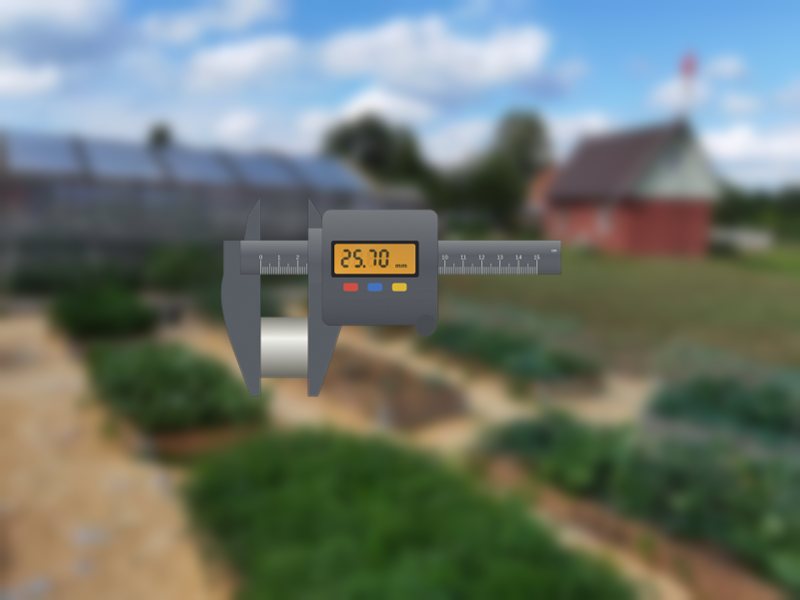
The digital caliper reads 25.70 mm
